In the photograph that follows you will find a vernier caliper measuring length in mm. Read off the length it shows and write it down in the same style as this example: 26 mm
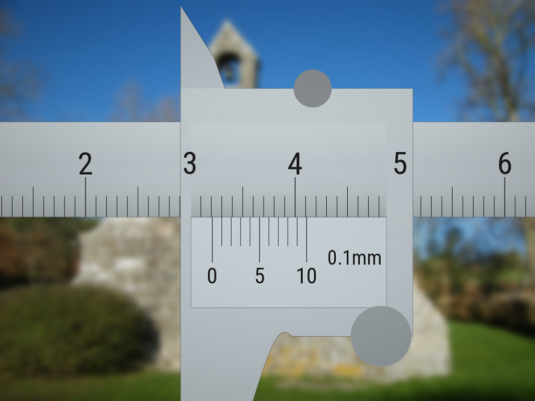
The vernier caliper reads 32.1 mm
